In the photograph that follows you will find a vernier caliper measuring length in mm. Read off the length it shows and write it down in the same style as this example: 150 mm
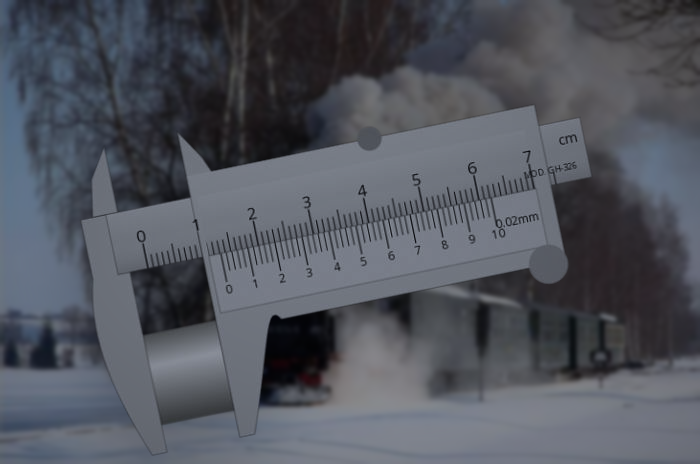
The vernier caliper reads 13.2 mm
